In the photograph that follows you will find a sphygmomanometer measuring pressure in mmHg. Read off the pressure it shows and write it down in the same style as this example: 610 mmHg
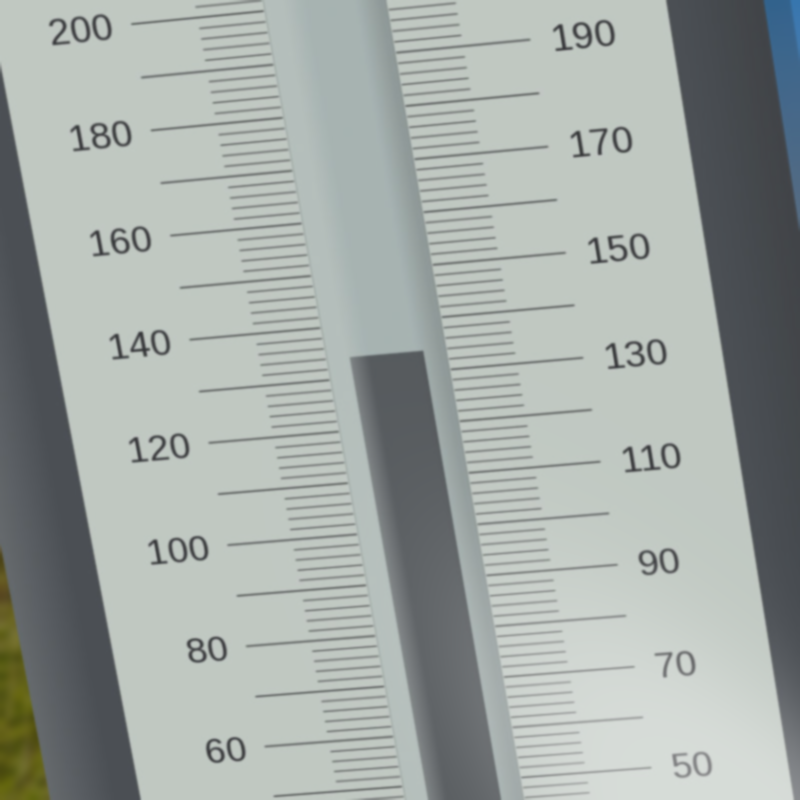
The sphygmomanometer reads 134 mmHg
